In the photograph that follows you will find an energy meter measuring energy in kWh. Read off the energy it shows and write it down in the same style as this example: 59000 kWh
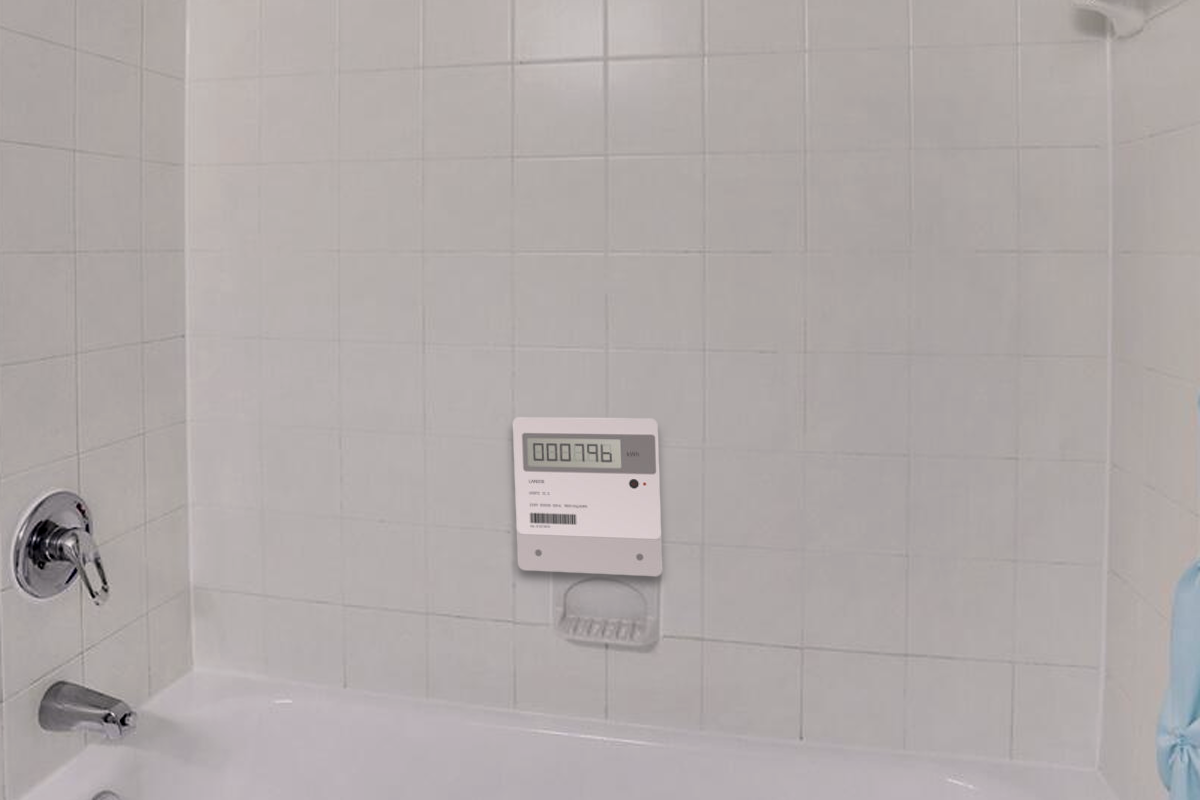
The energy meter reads 796 kWh
